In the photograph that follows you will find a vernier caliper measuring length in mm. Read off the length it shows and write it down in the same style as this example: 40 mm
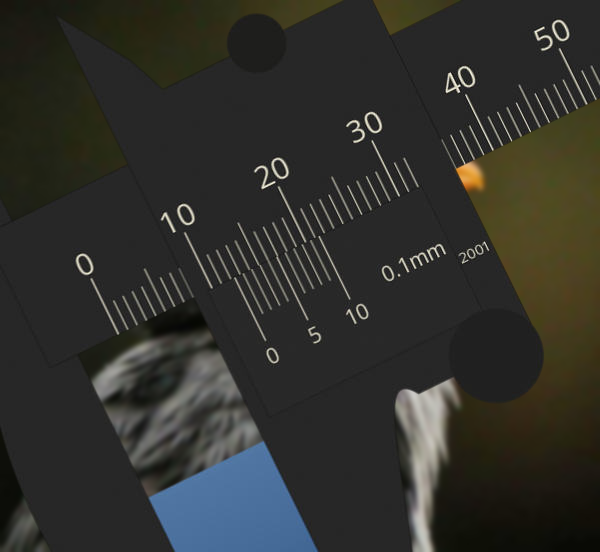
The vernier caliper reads 12.4 mm
